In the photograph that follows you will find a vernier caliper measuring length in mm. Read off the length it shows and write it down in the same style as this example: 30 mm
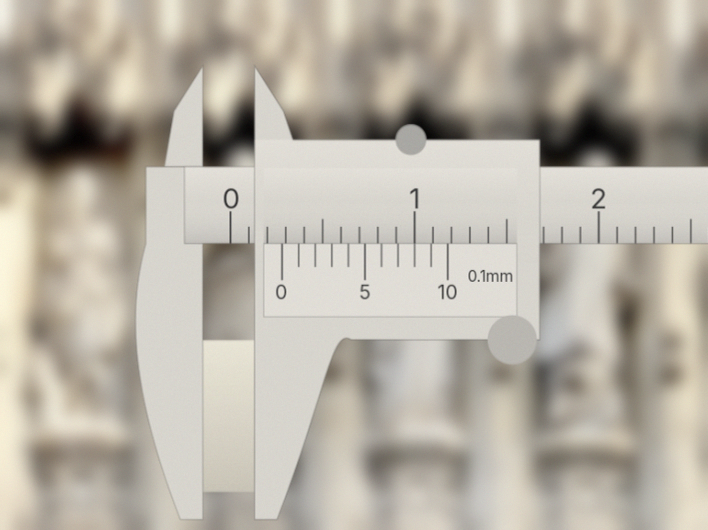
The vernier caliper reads 2.8 mm
